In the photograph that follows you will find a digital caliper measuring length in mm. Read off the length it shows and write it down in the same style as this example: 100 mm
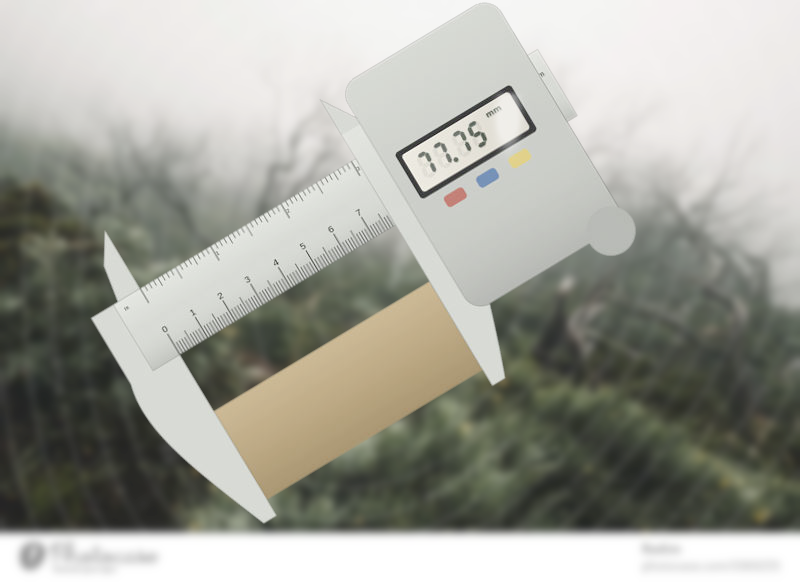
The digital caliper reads 77.75 mm
